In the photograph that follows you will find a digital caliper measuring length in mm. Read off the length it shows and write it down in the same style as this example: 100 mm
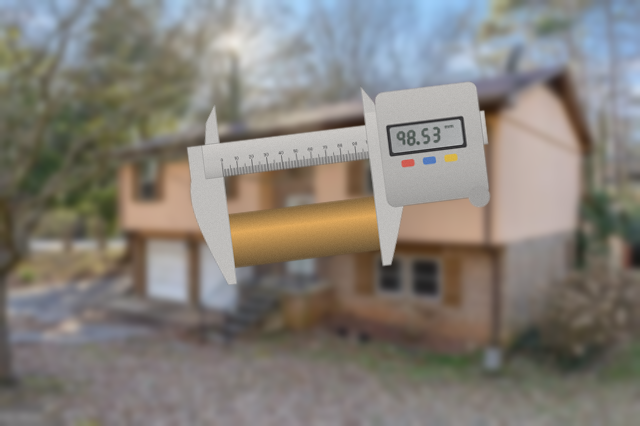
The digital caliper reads 98.53 mm
